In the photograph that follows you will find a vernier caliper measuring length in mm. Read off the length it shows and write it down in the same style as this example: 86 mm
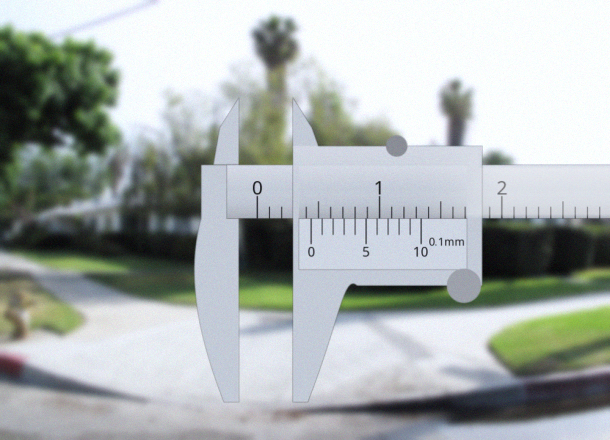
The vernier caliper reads 4.4 mm
